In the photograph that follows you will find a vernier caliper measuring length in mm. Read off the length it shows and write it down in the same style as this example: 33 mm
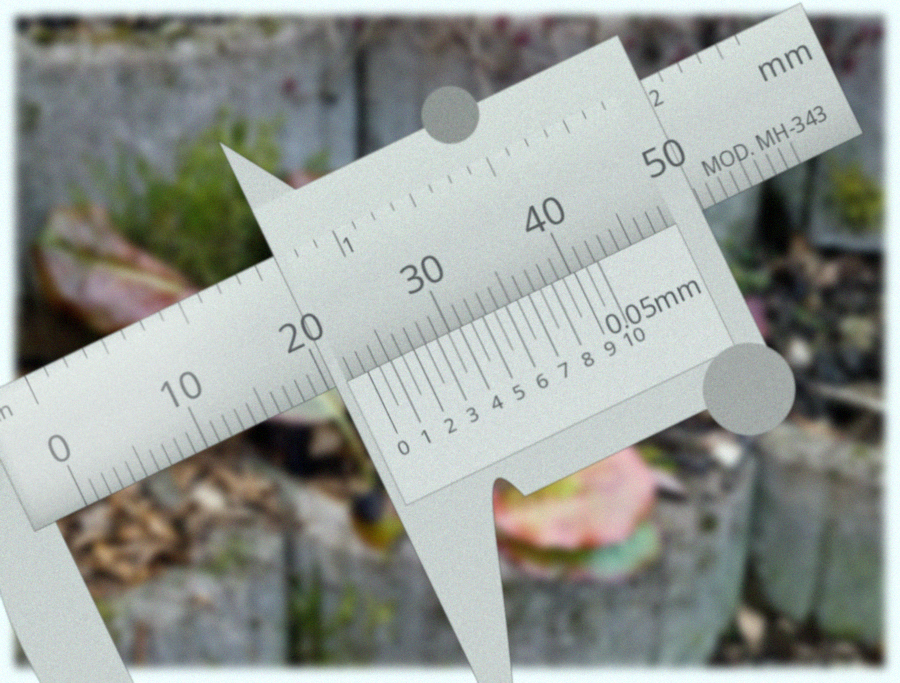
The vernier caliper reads 23.2 mm
